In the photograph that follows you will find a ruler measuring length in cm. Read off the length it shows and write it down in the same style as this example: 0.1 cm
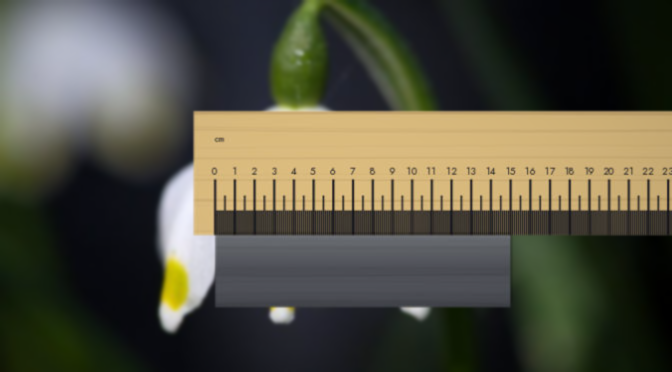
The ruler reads 15 cm
